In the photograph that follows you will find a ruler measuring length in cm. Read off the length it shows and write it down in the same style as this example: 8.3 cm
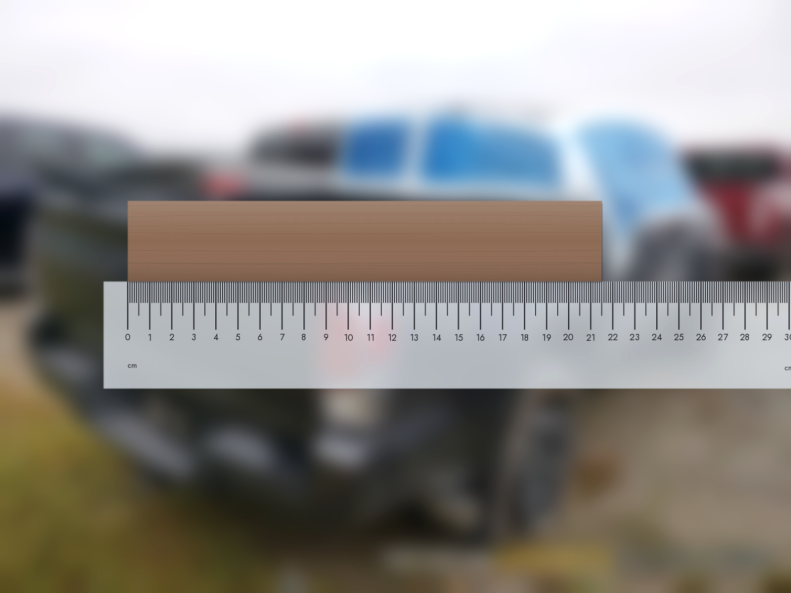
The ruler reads 21.5 cm
